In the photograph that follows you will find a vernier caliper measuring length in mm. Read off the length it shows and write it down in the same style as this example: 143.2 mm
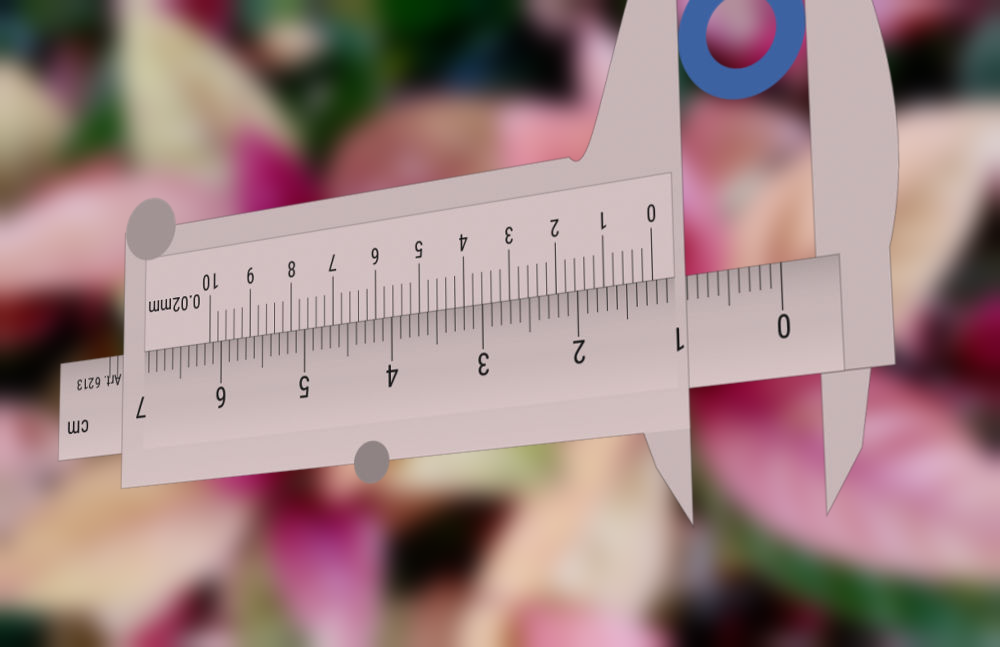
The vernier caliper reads 12.4 mm
